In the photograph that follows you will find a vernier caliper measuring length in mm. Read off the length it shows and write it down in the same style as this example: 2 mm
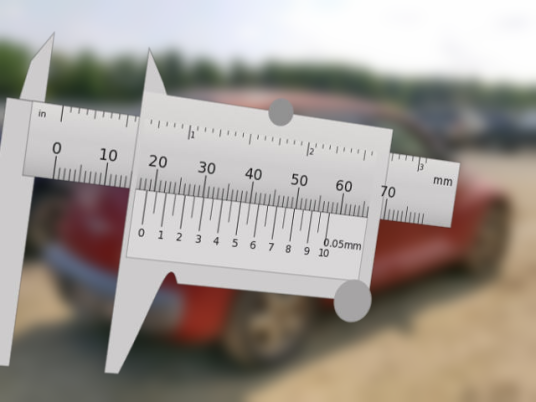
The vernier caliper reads 18.5 mm
